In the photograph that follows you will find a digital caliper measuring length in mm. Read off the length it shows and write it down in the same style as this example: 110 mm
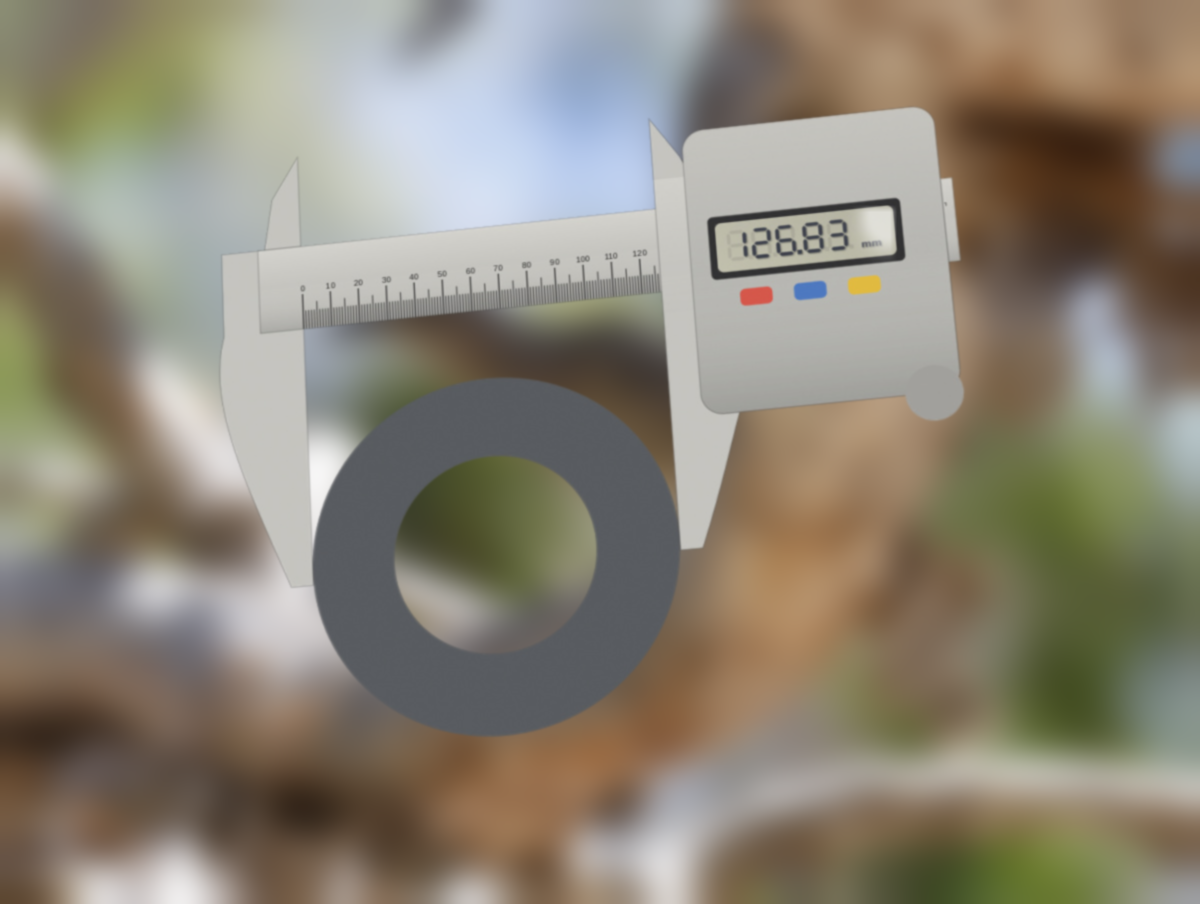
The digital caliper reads 126.83 mm
